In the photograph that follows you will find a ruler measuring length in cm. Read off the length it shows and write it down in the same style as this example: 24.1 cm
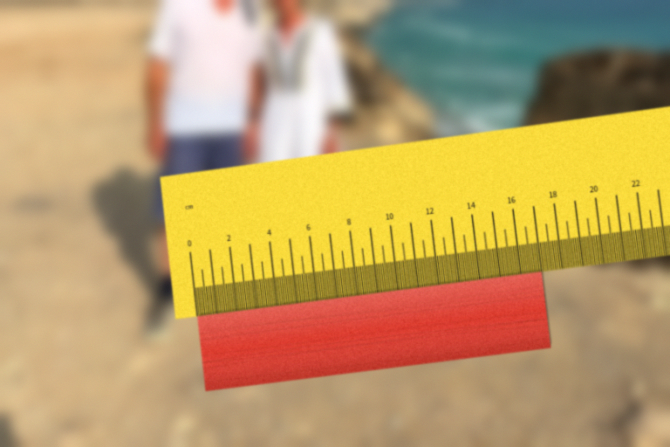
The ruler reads 17 cm
